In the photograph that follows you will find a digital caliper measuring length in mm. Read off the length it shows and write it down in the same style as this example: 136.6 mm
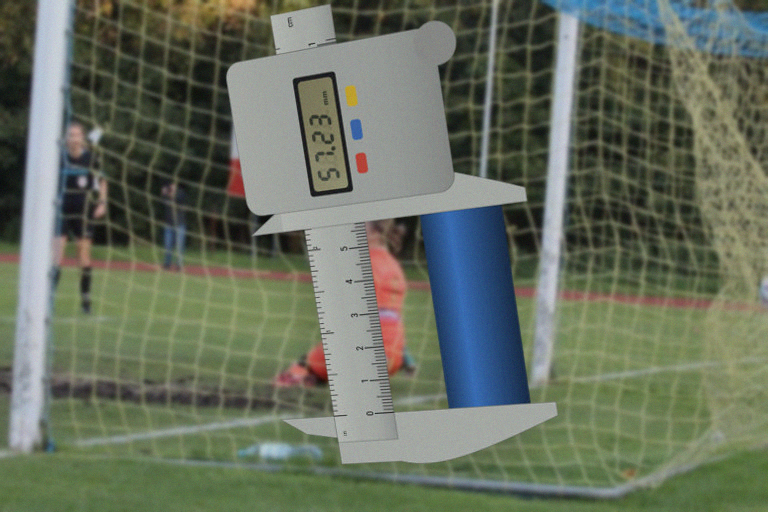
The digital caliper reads 57.23 mm
